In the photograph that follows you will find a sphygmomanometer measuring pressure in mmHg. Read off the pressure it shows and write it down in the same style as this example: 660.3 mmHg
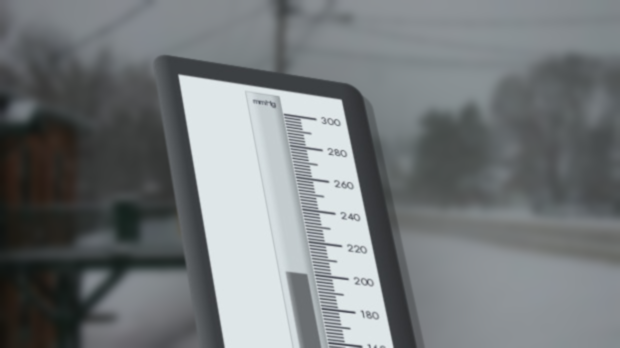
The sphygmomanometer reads 200 mmHg
